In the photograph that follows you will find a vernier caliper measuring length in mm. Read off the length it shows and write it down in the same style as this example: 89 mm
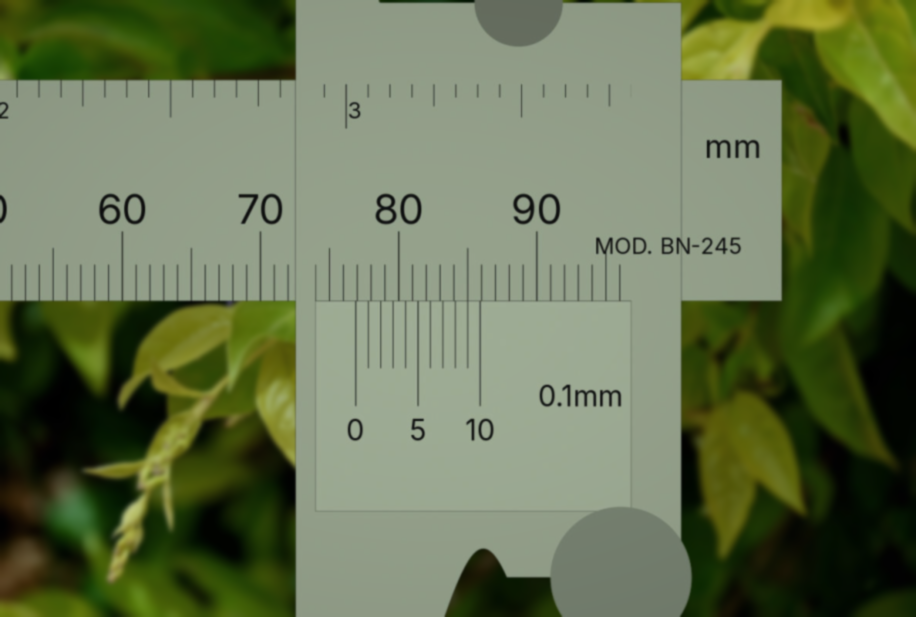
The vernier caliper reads 76.9 mm
